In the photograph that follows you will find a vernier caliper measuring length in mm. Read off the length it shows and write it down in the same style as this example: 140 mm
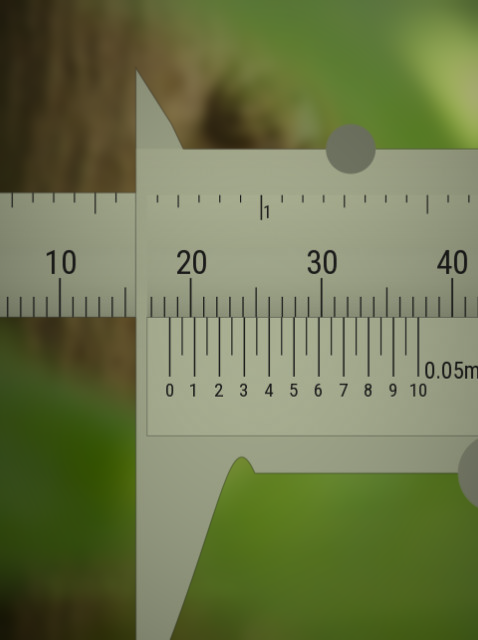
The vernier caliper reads 18.4 mm
